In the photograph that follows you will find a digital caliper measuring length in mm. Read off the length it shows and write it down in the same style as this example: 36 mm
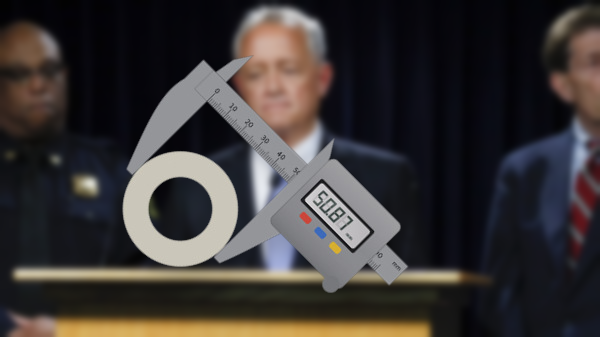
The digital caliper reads 50.87 mm
